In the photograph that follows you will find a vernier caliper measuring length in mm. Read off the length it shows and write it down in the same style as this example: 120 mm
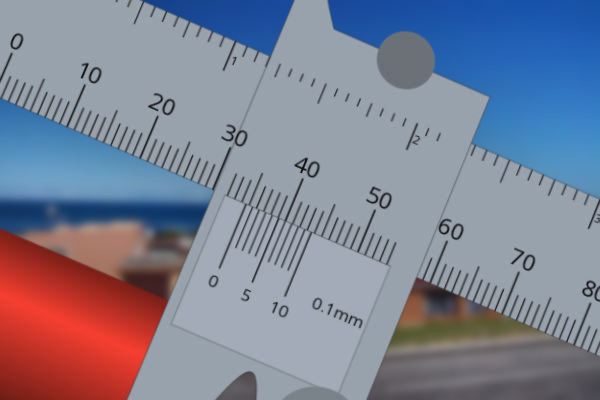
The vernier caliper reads 34.6 mm
